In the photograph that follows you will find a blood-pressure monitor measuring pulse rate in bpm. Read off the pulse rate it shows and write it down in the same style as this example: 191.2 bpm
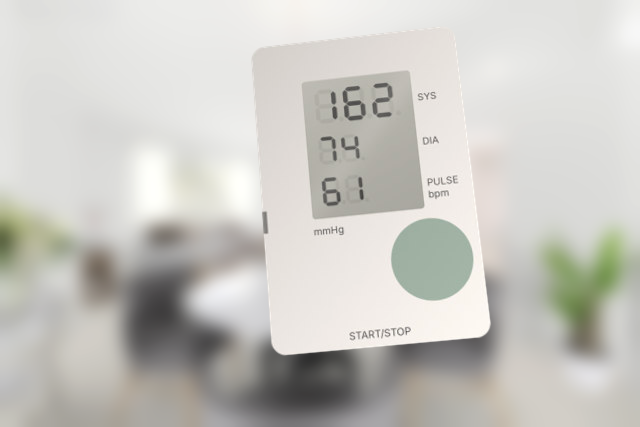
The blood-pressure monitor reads 61 bpm
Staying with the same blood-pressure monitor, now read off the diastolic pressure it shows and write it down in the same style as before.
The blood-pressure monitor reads 74 mmHg
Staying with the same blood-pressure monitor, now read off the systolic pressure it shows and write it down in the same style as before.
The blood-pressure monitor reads 162 mmHg
